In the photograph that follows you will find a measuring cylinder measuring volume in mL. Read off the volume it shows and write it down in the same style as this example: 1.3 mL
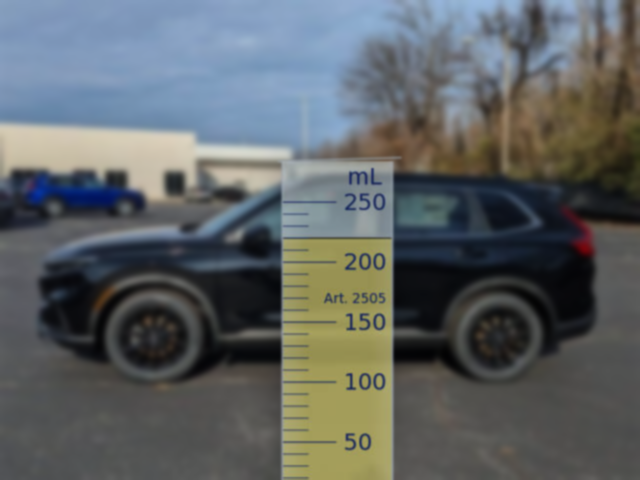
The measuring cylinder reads 220 mL
